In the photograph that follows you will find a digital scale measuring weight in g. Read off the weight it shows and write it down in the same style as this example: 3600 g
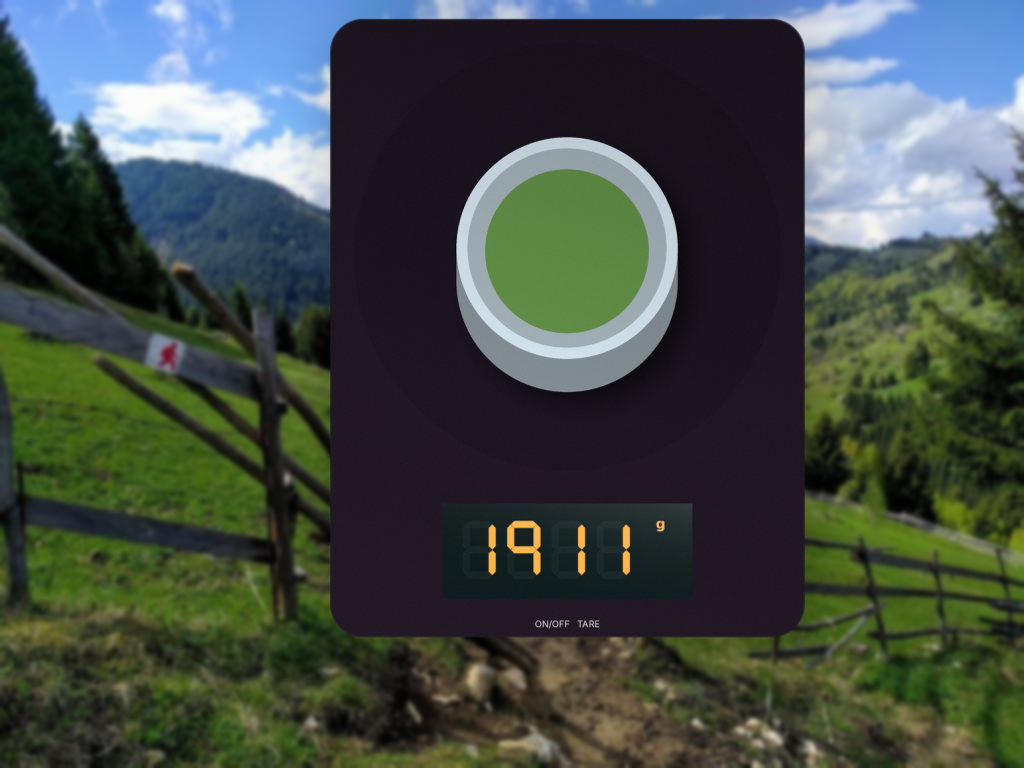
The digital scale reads 1911 g
